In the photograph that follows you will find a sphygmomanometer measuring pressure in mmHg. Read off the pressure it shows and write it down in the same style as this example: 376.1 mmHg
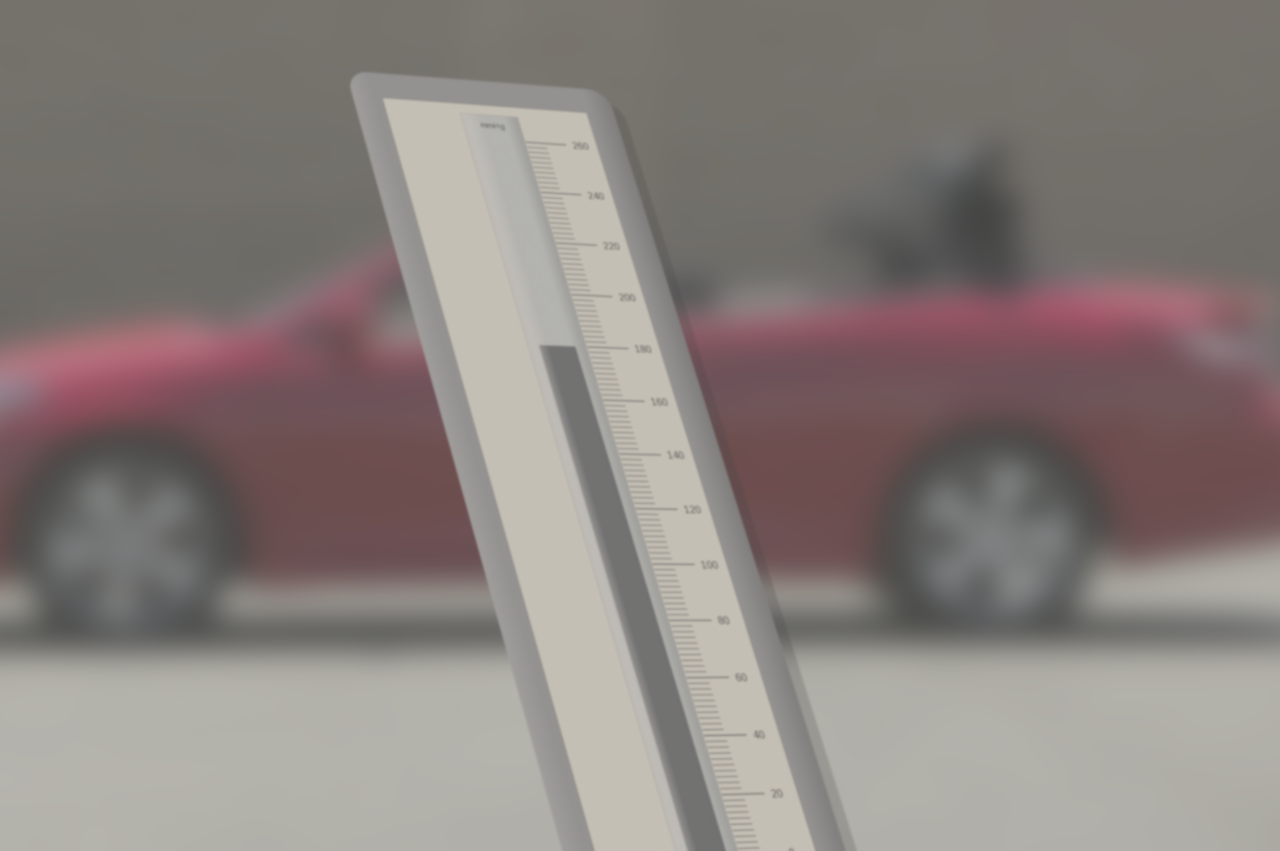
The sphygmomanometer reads 180 mmHg
